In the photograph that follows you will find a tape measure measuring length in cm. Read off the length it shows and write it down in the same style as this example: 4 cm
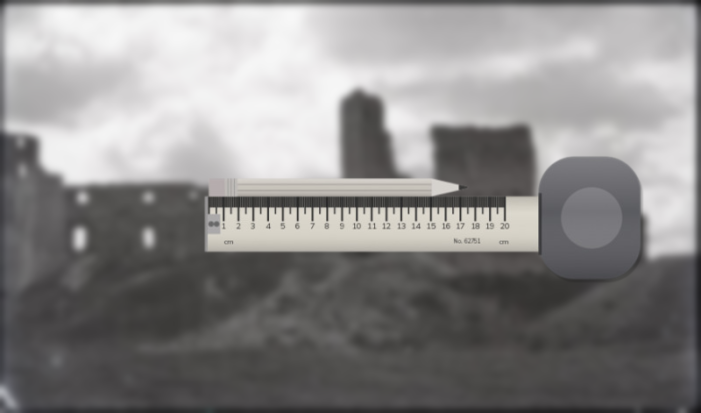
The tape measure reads 17.5 cm
